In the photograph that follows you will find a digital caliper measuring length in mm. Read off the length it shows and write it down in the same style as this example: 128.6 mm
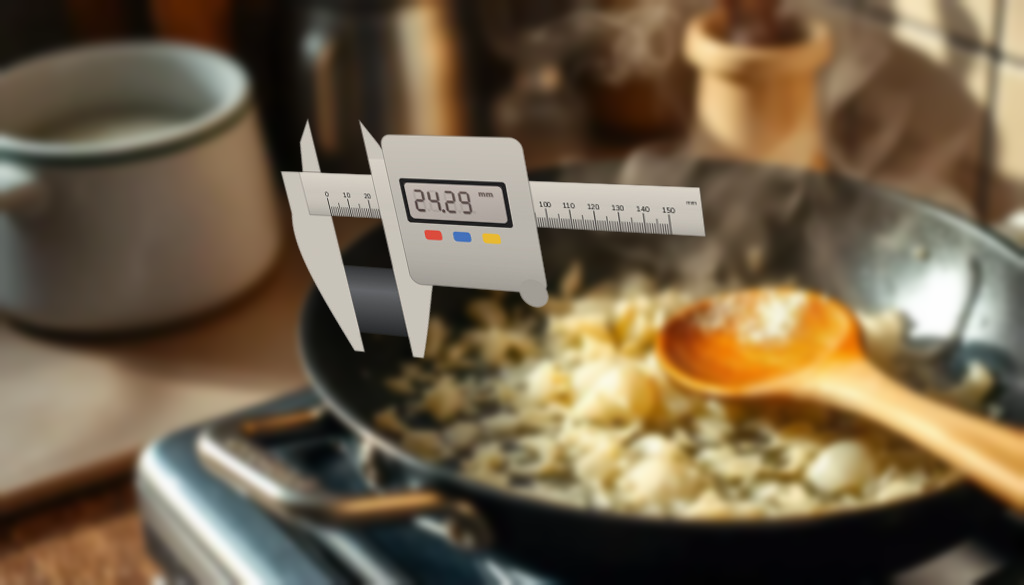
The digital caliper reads 24.29 mm
